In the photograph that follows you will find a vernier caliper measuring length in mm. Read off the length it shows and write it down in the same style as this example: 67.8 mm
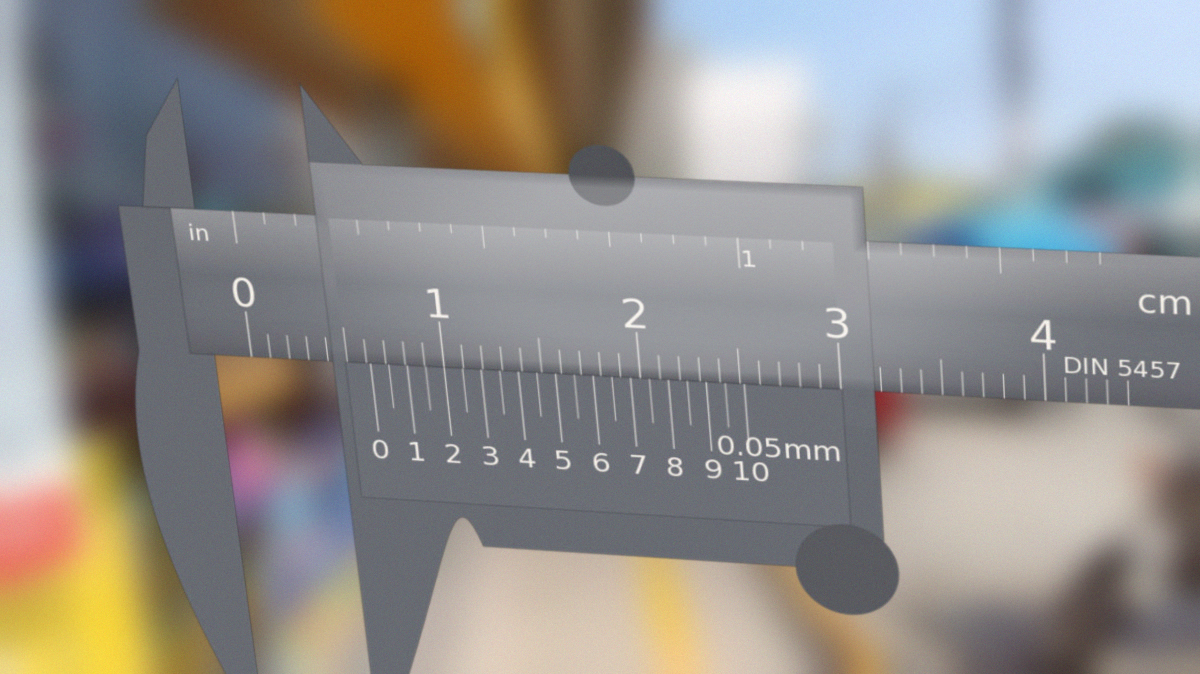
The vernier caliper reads 6.2 mm
